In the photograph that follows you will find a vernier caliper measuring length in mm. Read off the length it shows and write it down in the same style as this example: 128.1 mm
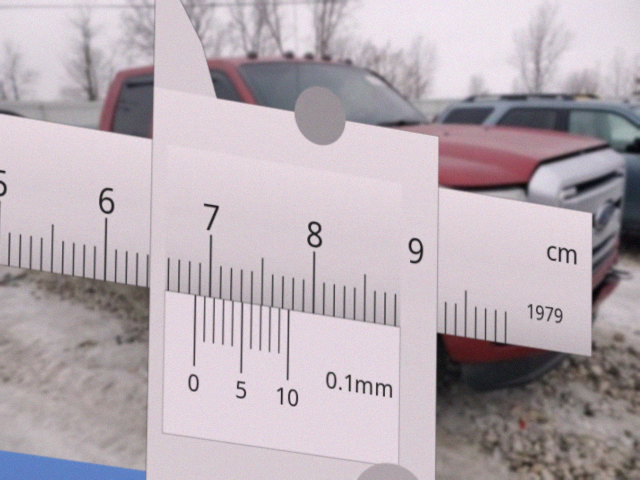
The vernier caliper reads 68.6 mm
